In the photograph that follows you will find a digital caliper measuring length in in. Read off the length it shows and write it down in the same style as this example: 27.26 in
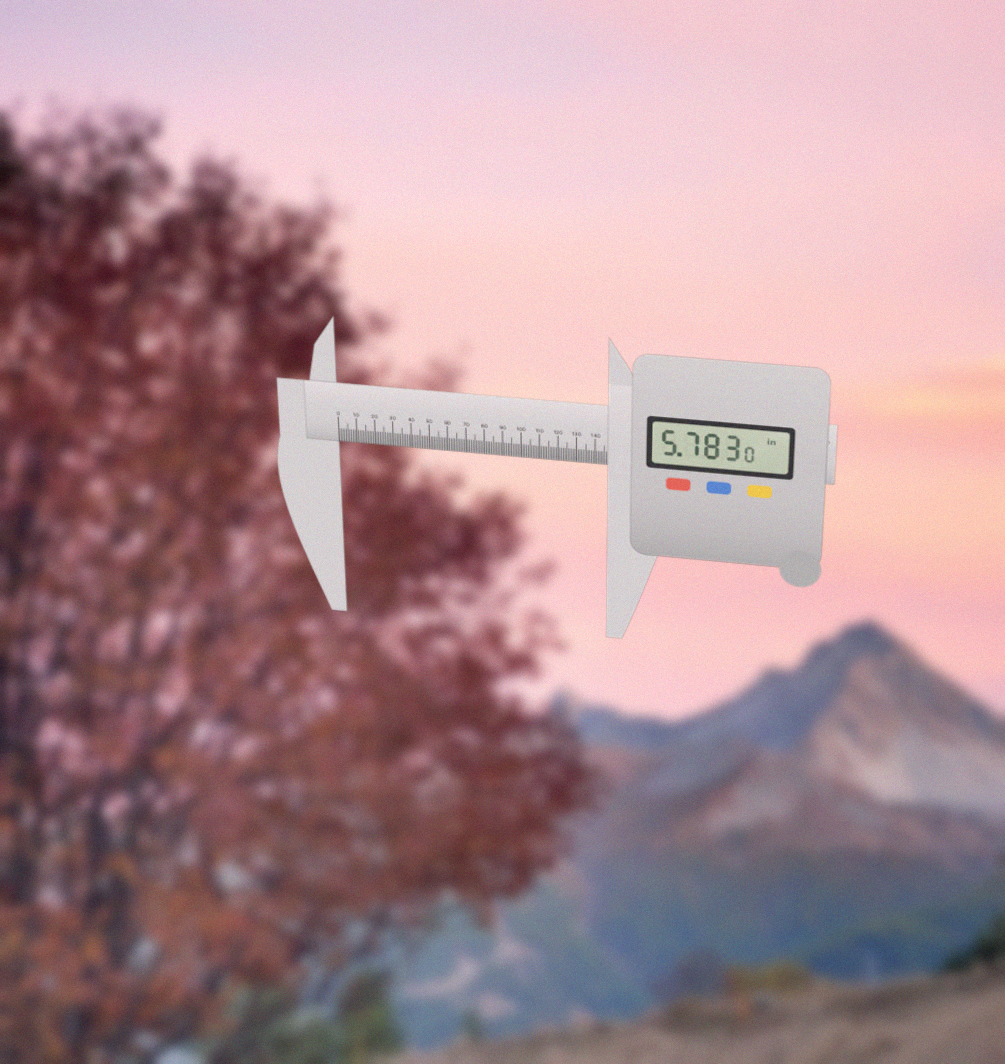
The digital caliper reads 5.7830 in
